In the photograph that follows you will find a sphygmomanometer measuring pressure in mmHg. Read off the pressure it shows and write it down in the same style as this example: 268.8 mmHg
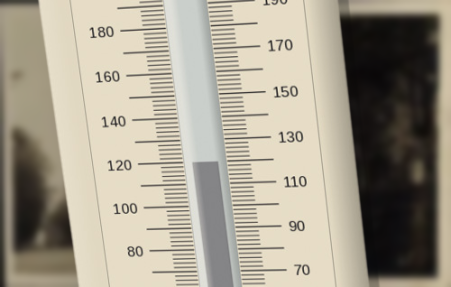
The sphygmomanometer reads 120 mmHg
